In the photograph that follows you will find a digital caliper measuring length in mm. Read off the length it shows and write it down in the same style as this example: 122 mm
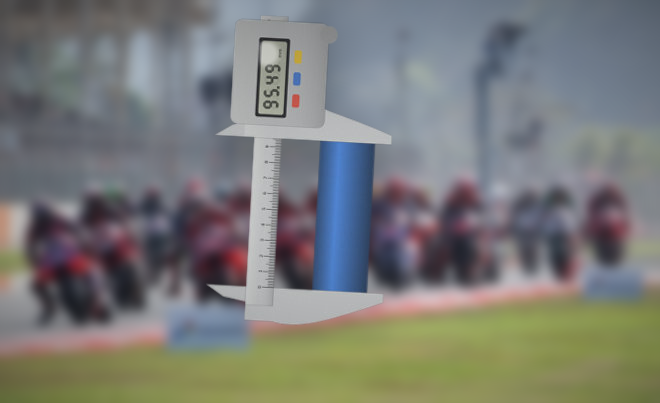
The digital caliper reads 95.49 mm
